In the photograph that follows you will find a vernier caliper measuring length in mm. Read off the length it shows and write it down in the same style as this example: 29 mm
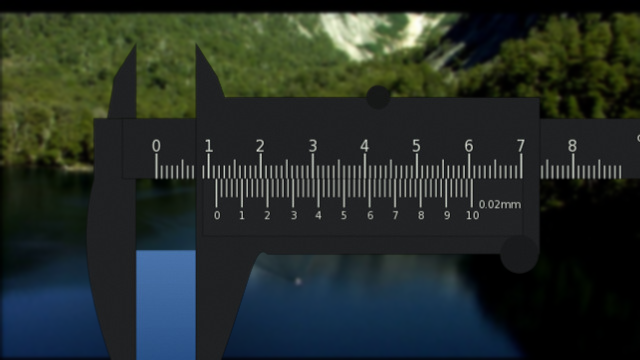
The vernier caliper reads 11.5 mm
